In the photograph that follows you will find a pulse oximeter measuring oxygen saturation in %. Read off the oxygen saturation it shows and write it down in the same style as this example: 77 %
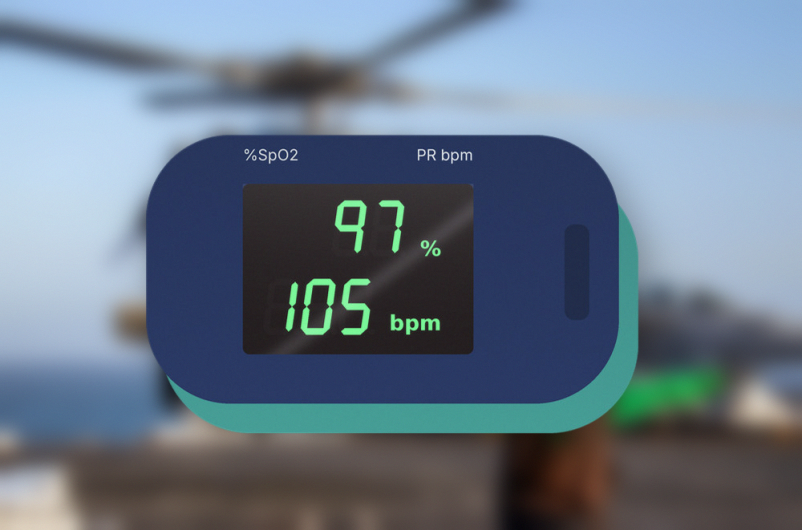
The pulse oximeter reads 97 %
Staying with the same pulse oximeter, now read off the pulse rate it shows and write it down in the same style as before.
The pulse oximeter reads 105 bpm
